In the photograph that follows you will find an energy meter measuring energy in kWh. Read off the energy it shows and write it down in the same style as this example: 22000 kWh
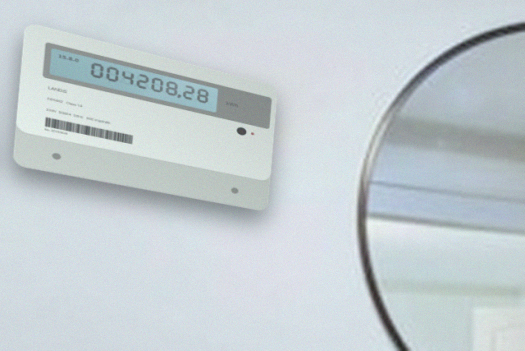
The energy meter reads 4208.28 kWh
